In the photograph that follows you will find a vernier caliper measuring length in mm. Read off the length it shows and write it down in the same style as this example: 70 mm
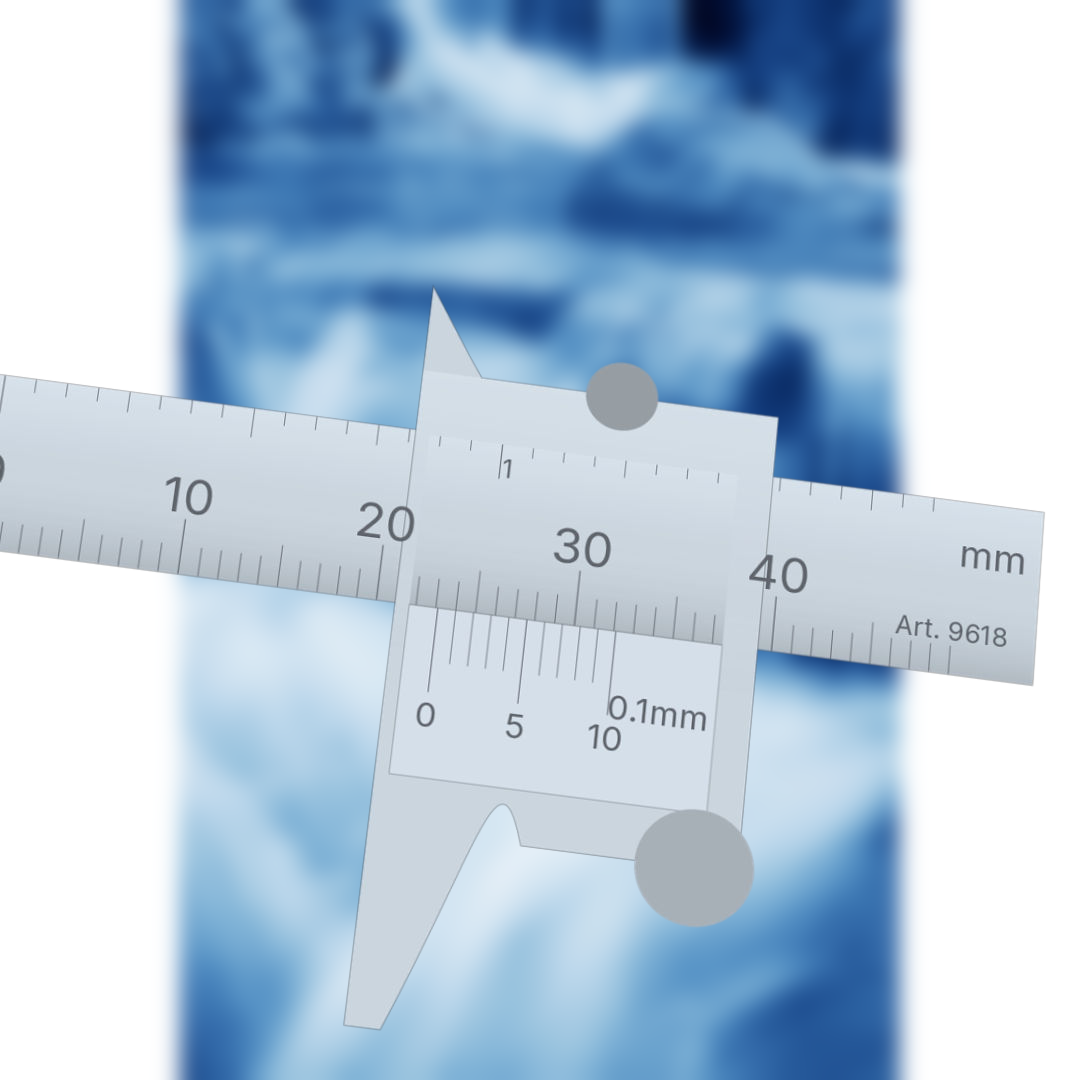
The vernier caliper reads 23.1 mm
